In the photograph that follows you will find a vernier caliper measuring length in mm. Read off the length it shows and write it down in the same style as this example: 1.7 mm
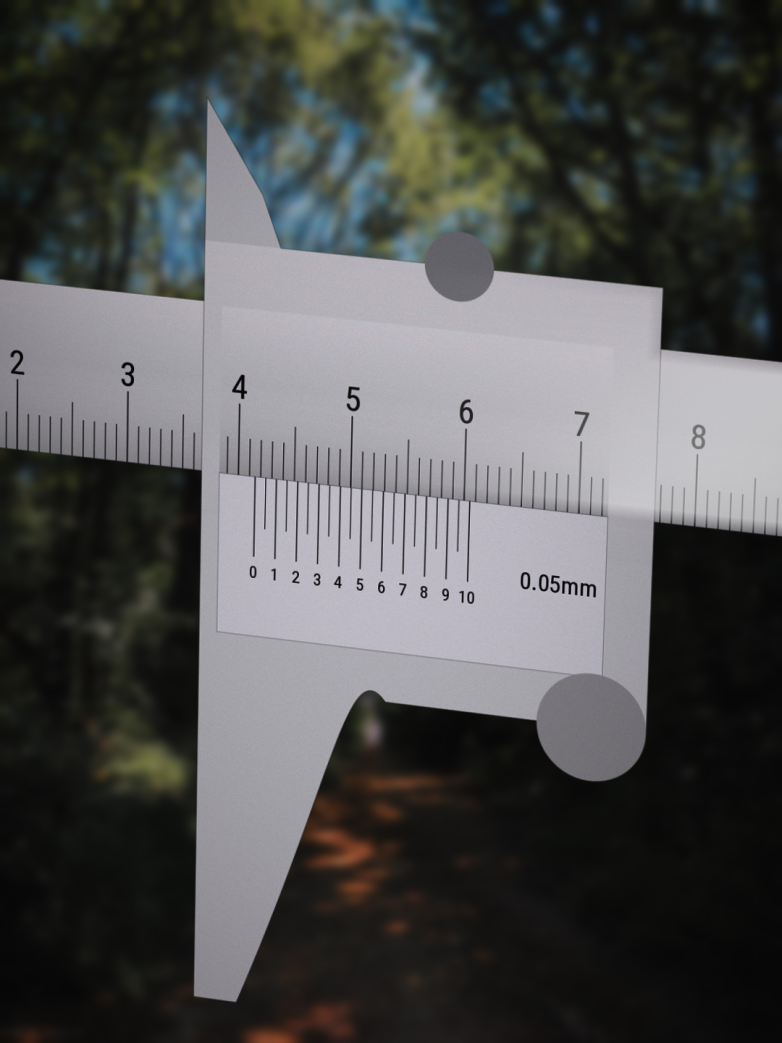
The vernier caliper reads 41.5 mm
